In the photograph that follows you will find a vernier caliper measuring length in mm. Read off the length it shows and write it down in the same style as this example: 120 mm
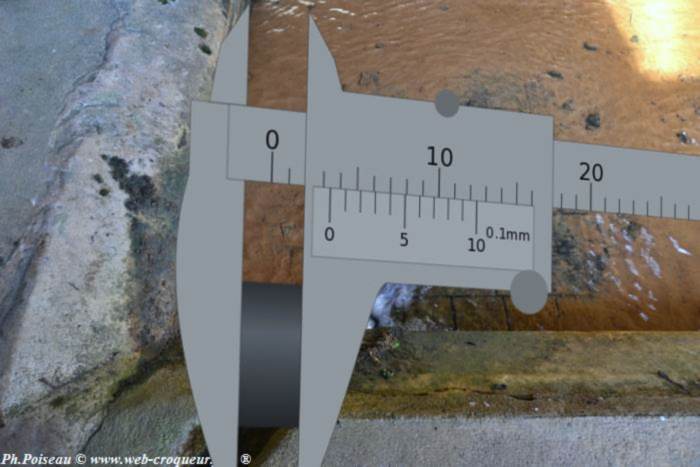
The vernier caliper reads 3.4 mm
